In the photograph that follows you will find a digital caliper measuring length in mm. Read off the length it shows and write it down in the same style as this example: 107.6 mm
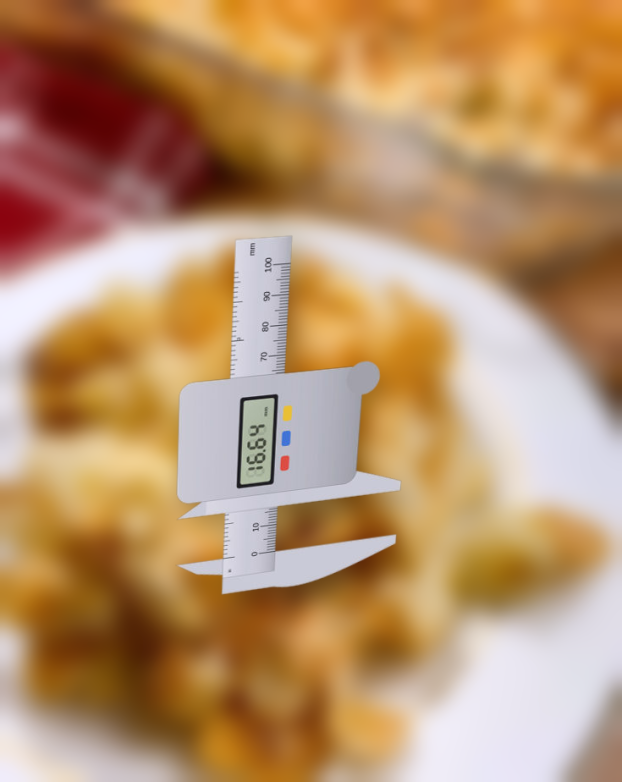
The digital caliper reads 16.64 mm
